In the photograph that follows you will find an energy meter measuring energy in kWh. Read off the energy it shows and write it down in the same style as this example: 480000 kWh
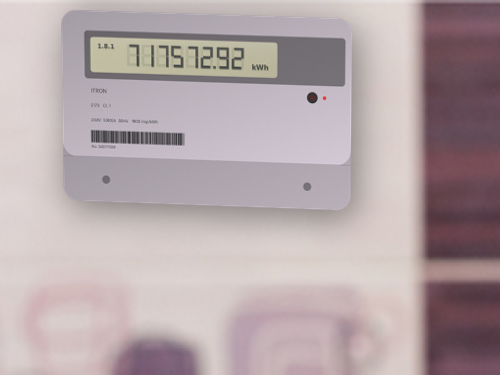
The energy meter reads 717572.92 kWh
